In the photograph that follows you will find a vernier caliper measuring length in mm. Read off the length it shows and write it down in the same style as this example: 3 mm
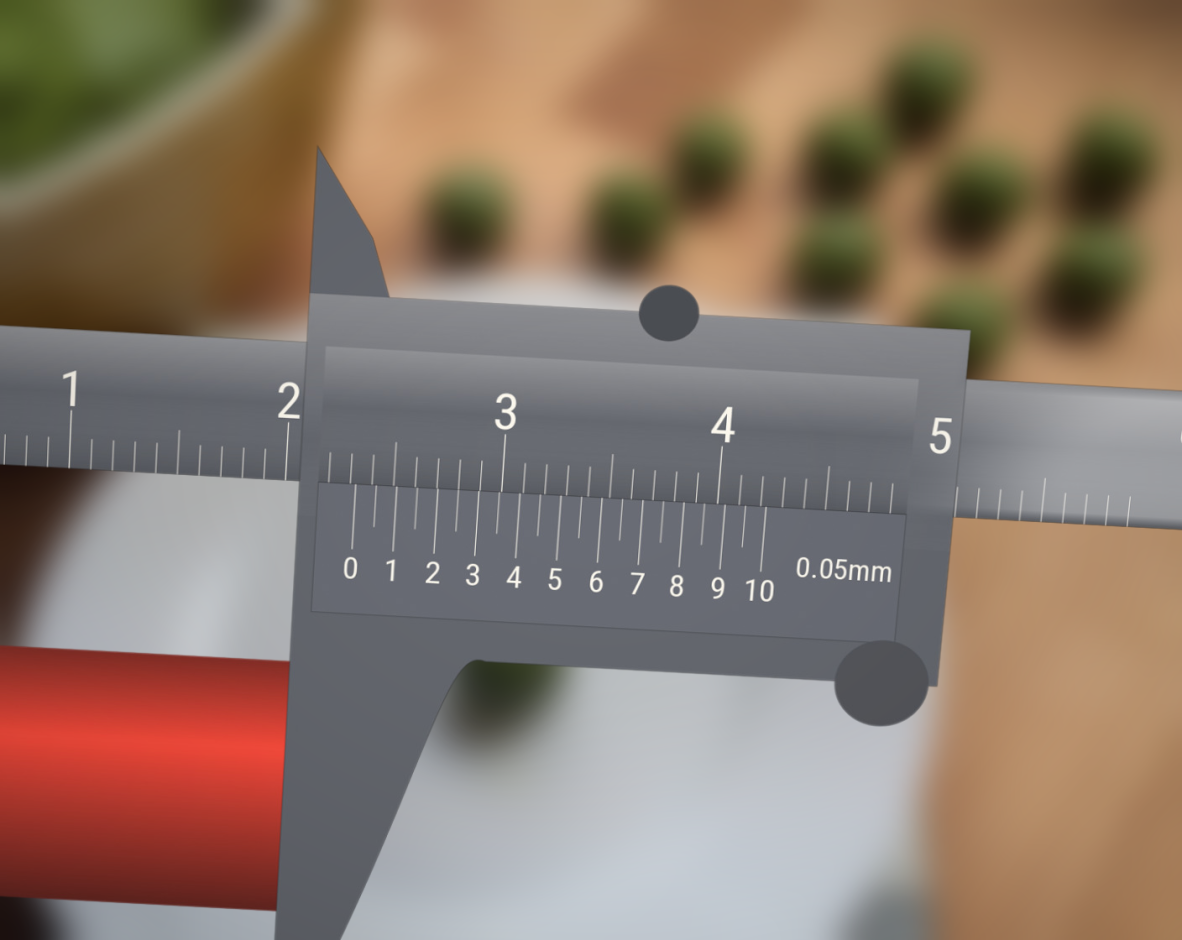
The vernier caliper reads 23.25 mm
